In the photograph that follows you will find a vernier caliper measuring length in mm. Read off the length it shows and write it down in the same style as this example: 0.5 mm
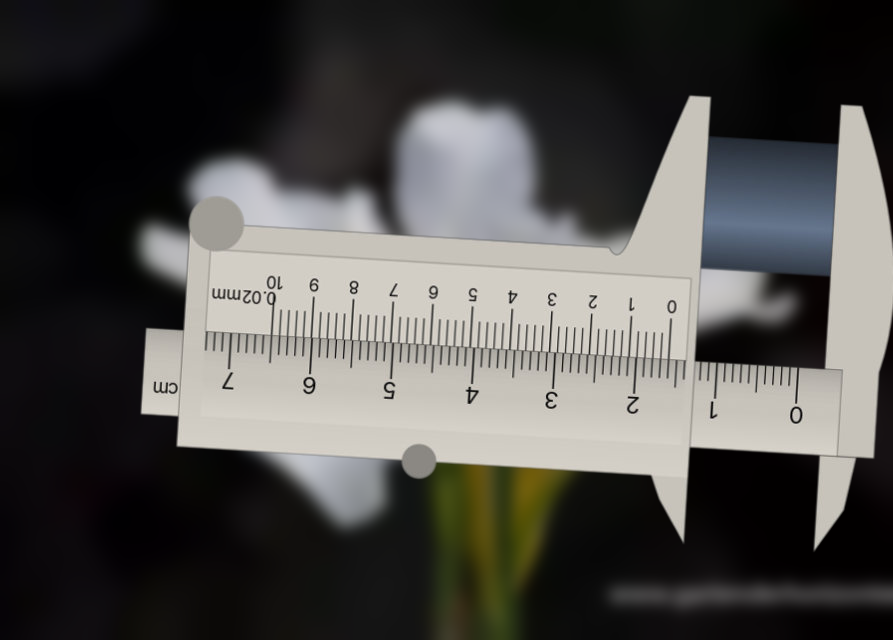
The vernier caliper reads 16.0 mm
